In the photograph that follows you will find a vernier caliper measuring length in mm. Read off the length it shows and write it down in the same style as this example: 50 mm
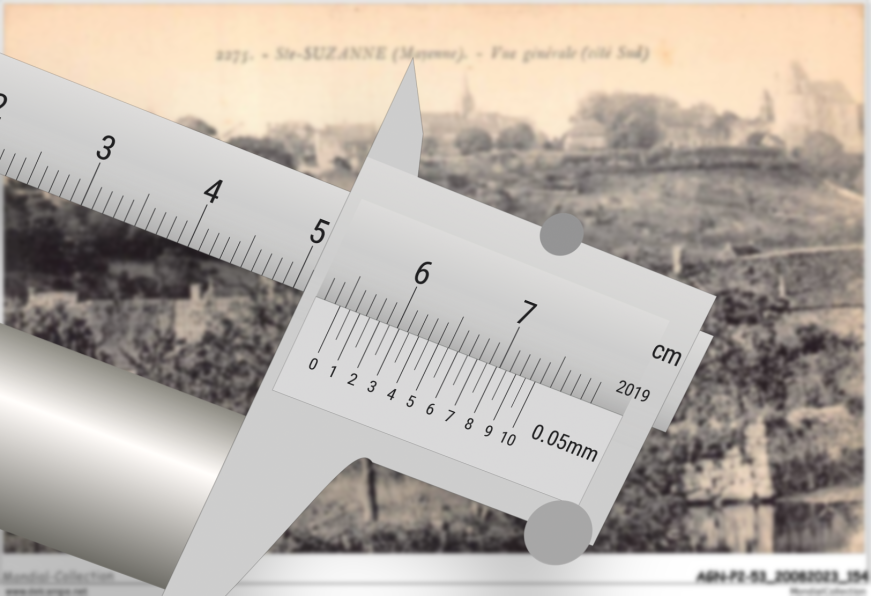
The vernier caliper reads 54.5 mm
